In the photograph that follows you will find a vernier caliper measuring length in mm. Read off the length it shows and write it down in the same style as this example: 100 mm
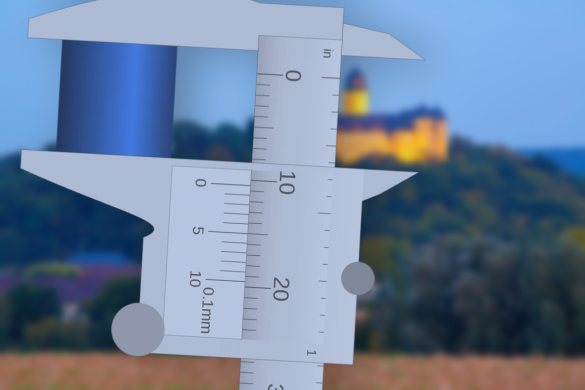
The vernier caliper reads 10.5 mm
